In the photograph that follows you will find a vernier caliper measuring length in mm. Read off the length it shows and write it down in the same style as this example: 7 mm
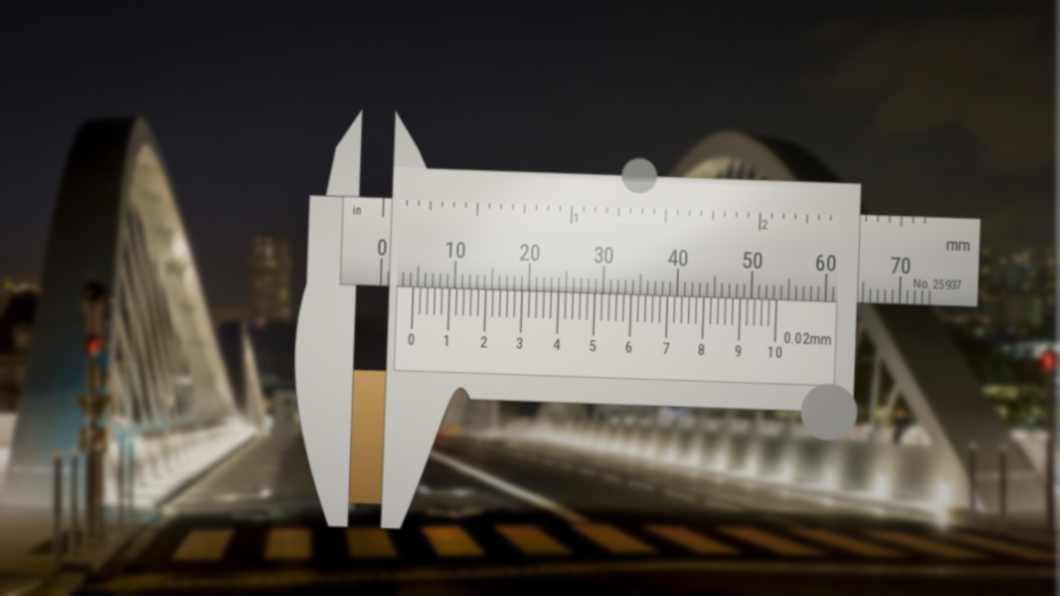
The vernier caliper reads 4.4 mm
